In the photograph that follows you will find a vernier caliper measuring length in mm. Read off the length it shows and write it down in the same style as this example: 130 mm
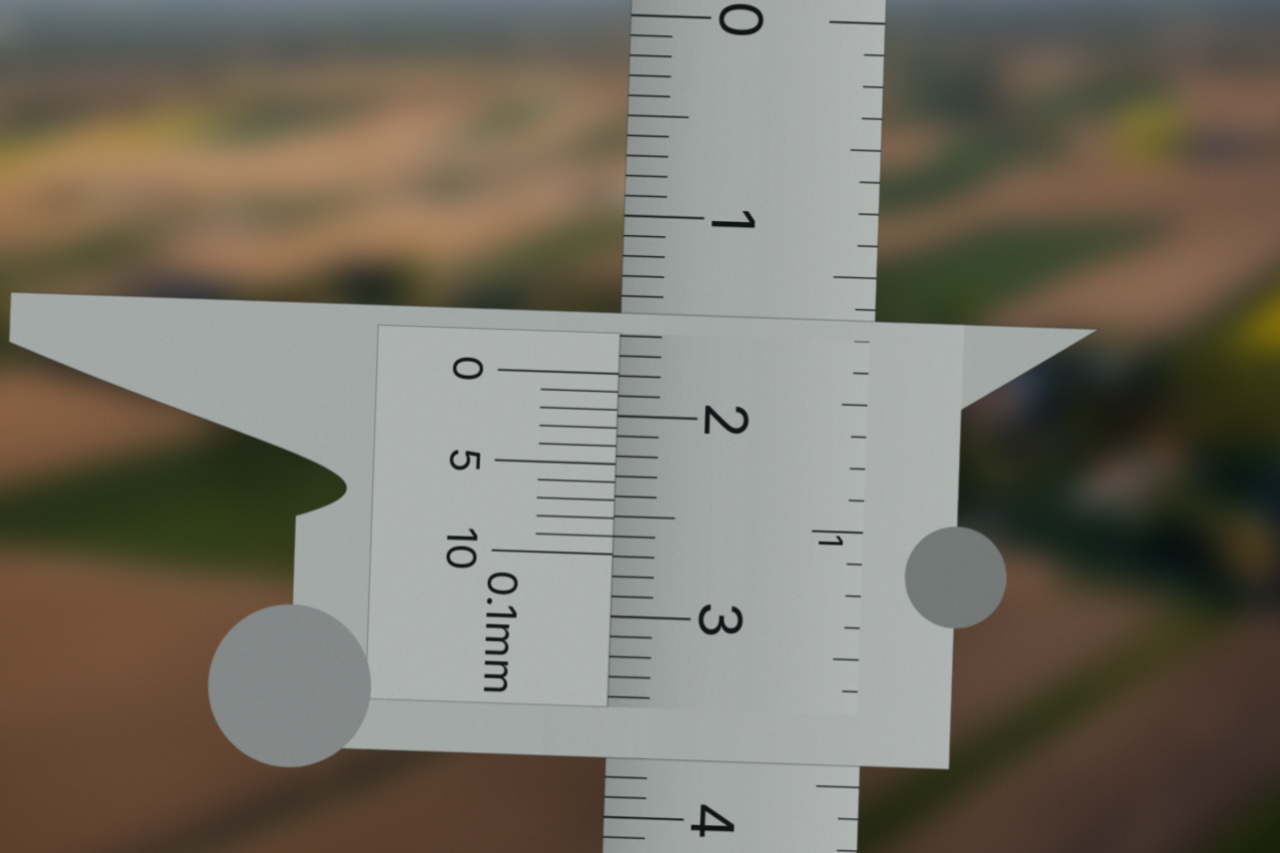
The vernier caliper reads 17.9 mm
